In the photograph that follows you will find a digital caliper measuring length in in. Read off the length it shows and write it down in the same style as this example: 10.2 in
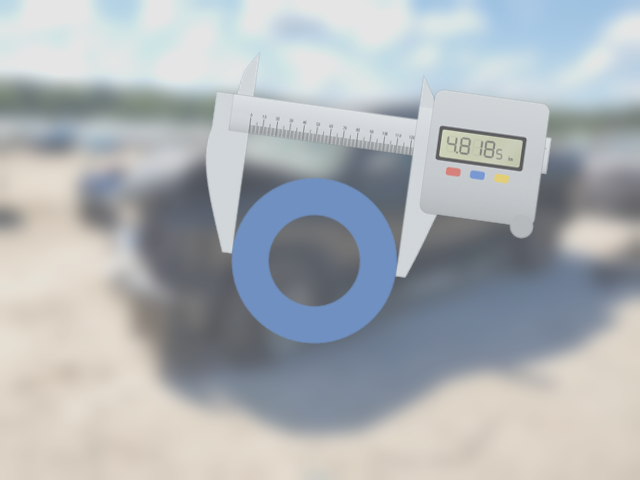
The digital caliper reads 4.8185 in
